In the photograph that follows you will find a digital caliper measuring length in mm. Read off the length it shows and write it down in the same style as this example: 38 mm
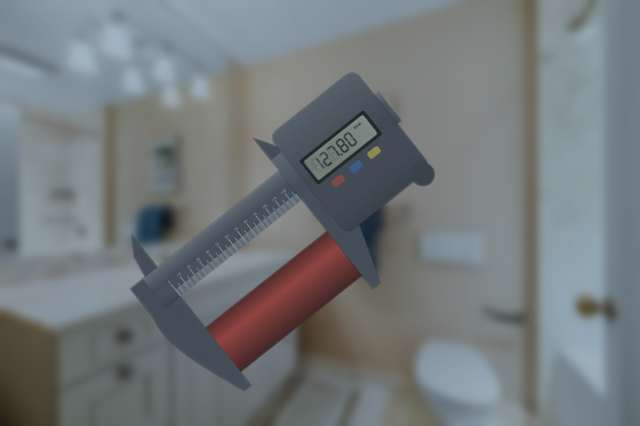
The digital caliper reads 127.80 mm
